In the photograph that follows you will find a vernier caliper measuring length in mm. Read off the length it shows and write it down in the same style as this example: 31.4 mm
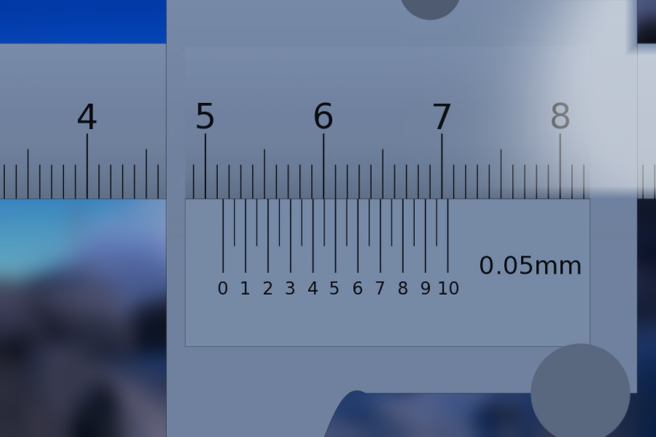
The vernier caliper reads 51.5 mm
